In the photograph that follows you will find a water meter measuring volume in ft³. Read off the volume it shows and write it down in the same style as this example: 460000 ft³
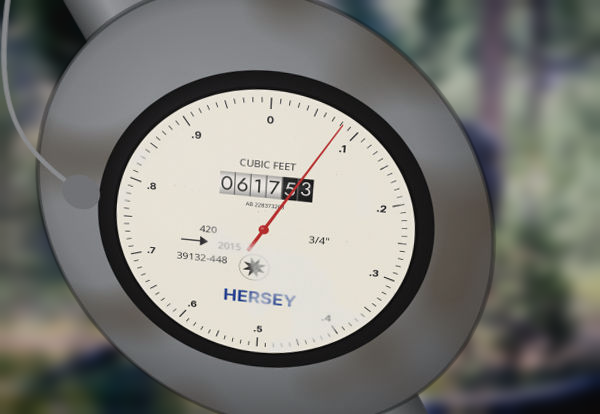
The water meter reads 61753.08 ft³
